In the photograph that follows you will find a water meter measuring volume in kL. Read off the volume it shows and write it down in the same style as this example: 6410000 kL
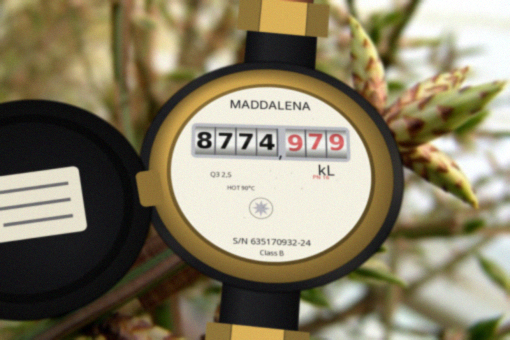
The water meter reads 8774.979 kL
